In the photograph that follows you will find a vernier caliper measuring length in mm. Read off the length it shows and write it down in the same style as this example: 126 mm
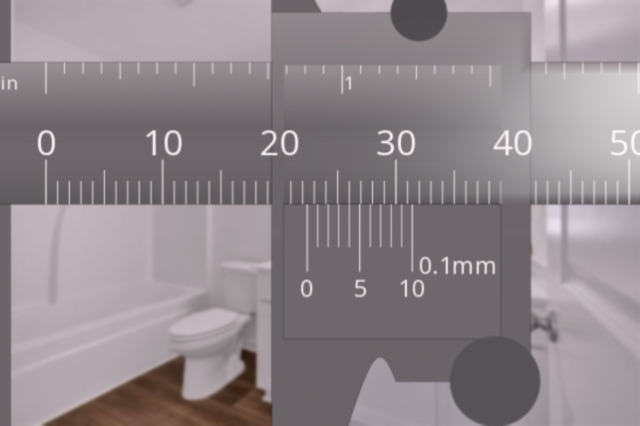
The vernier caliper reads 22.4 mm
